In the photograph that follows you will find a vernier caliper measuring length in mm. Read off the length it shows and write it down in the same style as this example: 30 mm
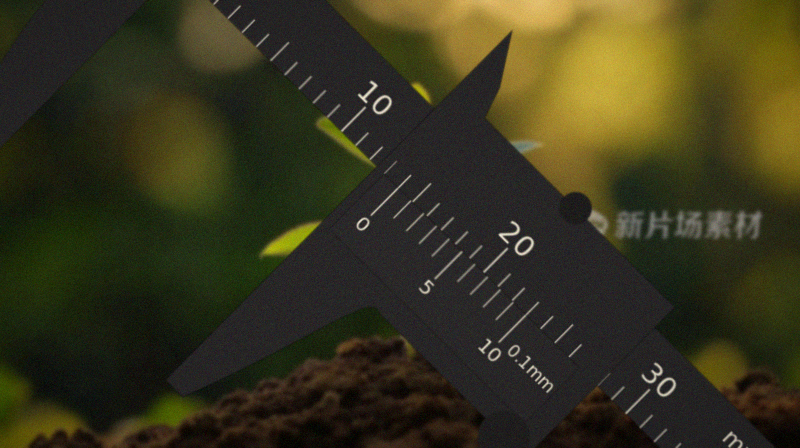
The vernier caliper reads 14.0 mm
